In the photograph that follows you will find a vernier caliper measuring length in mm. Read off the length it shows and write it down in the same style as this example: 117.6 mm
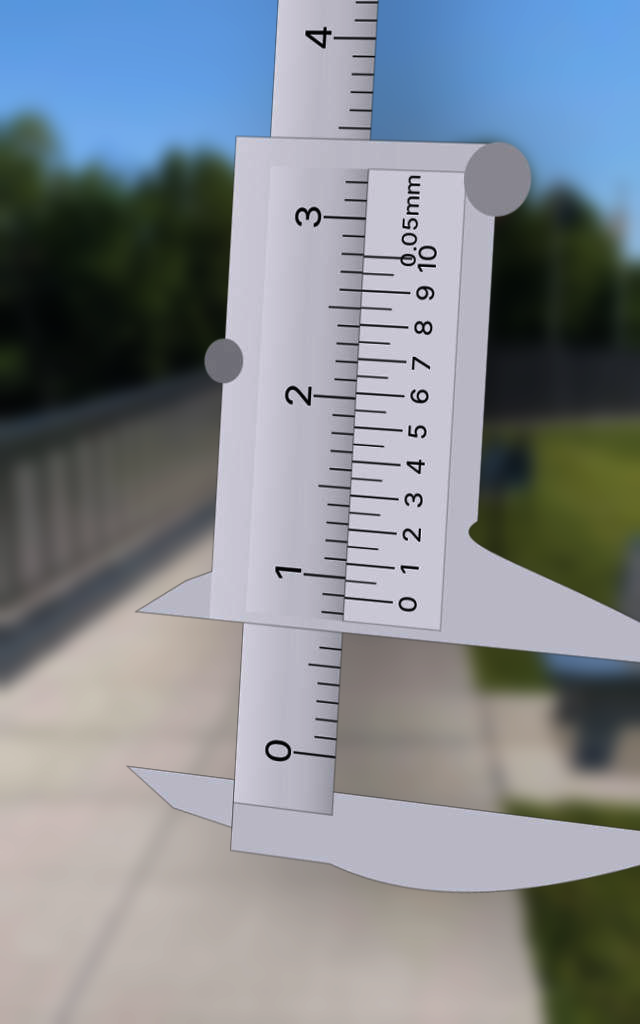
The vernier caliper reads 8.9 mm
